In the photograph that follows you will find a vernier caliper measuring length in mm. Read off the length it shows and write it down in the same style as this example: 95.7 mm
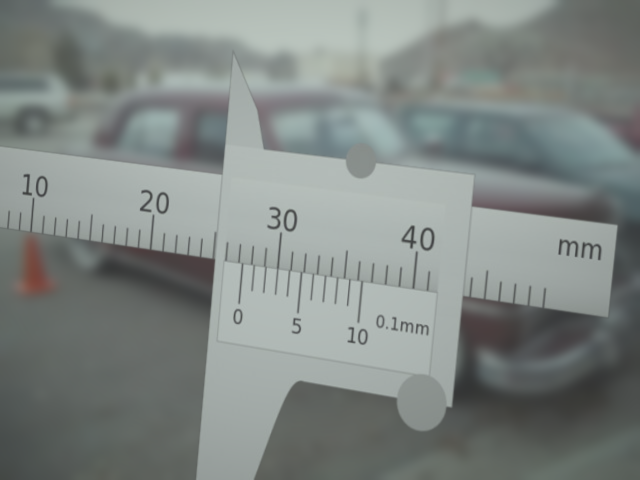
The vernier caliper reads 27.3 mm
